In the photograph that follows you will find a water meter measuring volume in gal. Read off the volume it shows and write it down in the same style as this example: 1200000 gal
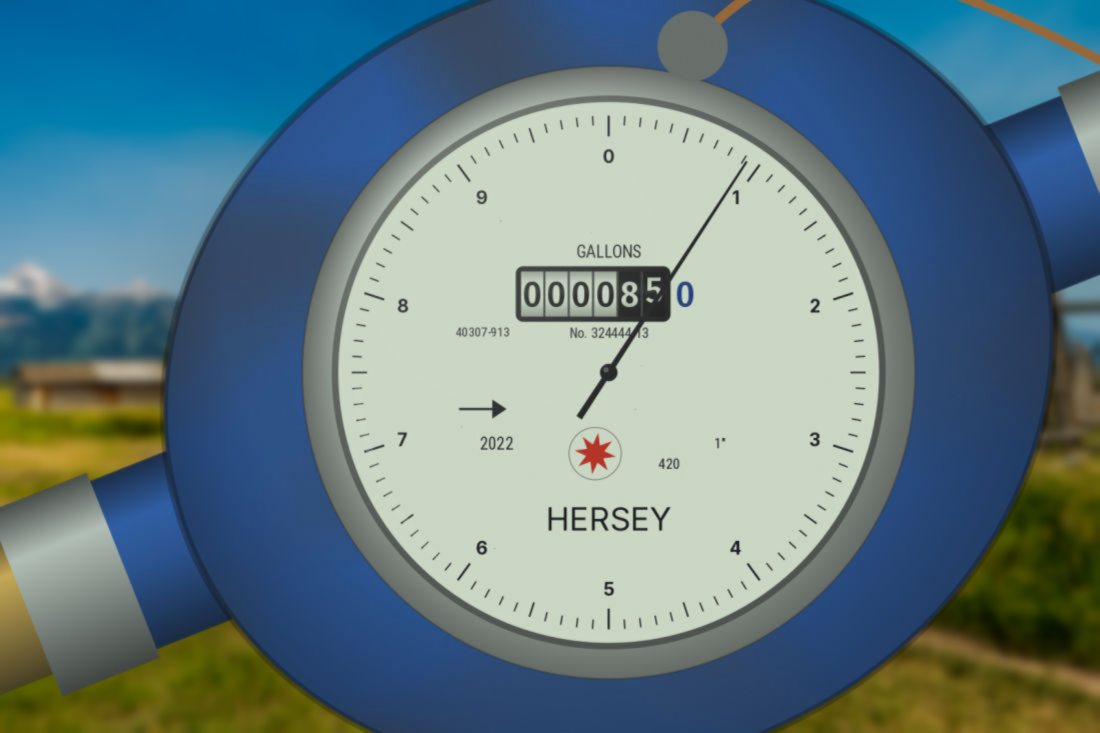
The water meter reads 850.9 gal
